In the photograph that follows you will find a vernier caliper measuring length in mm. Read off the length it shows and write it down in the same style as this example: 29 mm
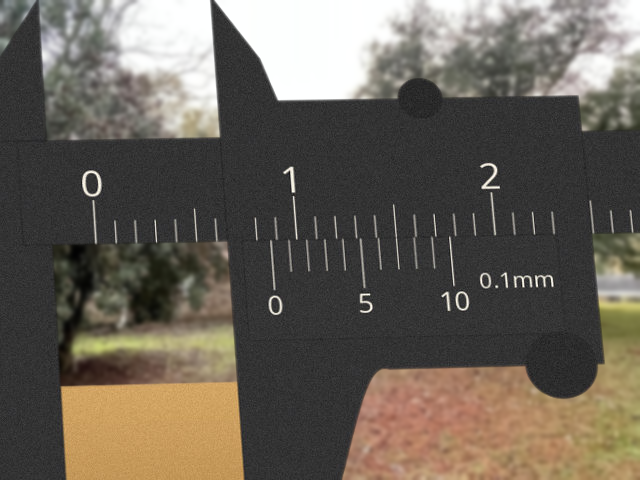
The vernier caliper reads 8.7 mm
